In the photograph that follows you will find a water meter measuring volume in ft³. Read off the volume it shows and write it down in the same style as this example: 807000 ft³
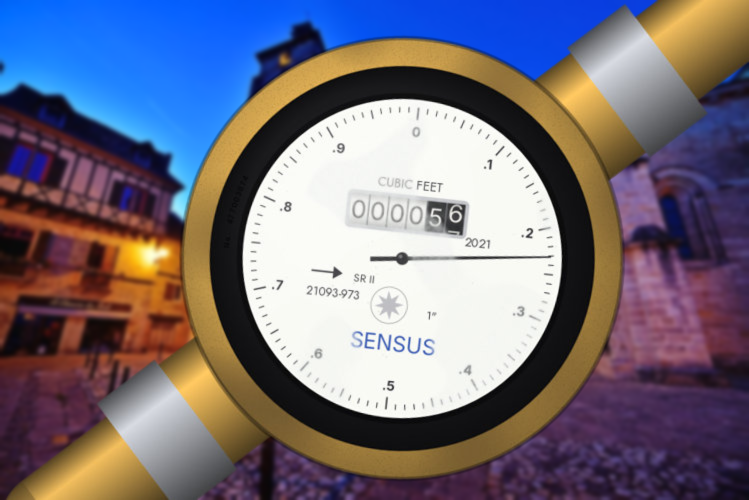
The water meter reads 56.23 ft³
